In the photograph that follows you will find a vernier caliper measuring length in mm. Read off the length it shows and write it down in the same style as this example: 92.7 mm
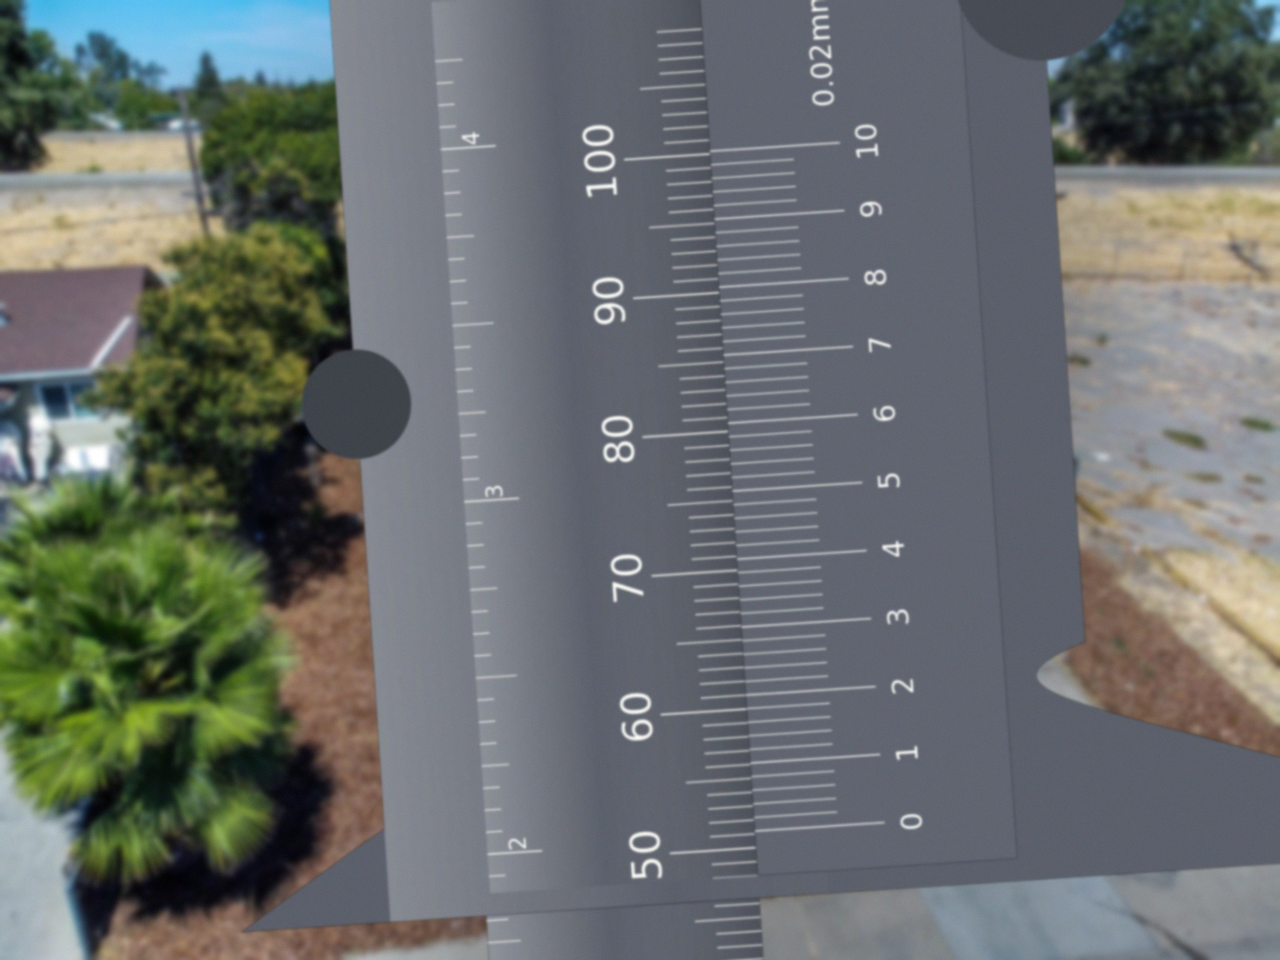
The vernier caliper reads 51.2 mm
